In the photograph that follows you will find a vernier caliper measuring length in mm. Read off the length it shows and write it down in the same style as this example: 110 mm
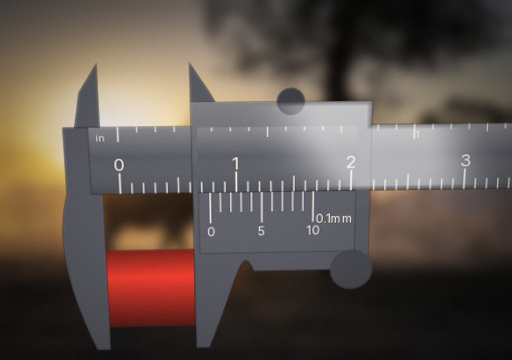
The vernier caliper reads 7.7 mm
